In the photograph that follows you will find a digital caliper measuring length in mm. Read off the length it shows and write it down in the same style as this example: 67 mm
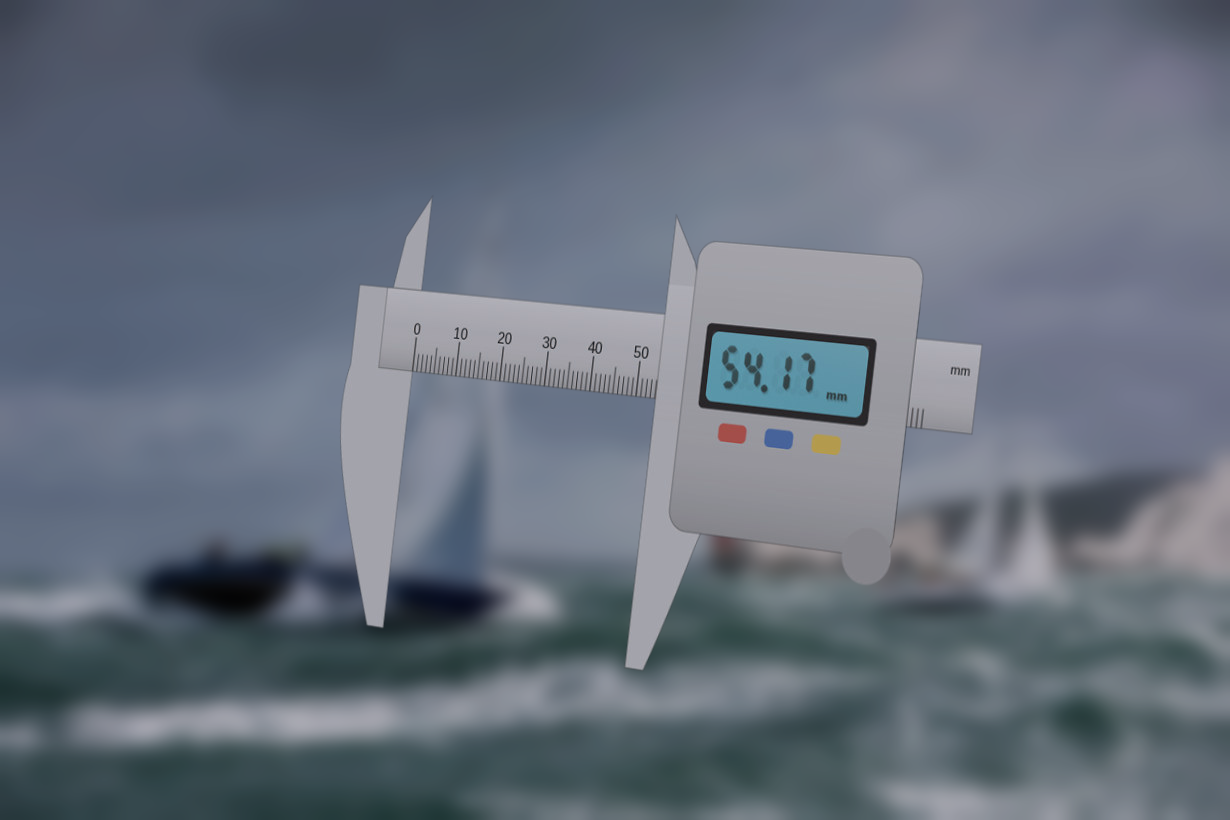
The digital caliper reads 54.17 mm
